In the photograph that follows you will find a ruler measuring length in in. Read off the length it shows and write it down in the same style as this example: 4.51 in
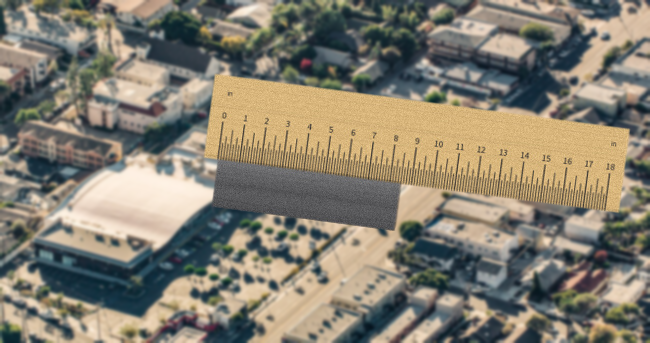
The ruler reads 8.5 in
